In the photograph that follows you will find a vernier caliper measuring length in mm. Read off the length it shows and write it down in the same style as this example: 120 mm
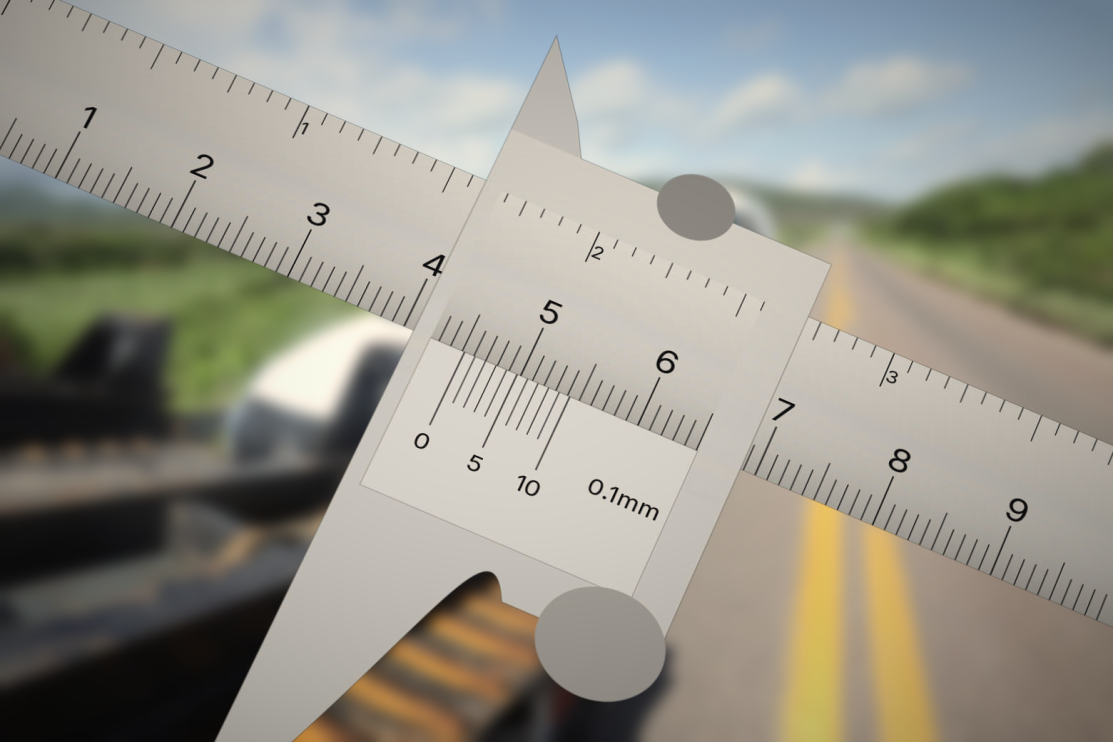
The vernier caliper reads 45.2 mm
